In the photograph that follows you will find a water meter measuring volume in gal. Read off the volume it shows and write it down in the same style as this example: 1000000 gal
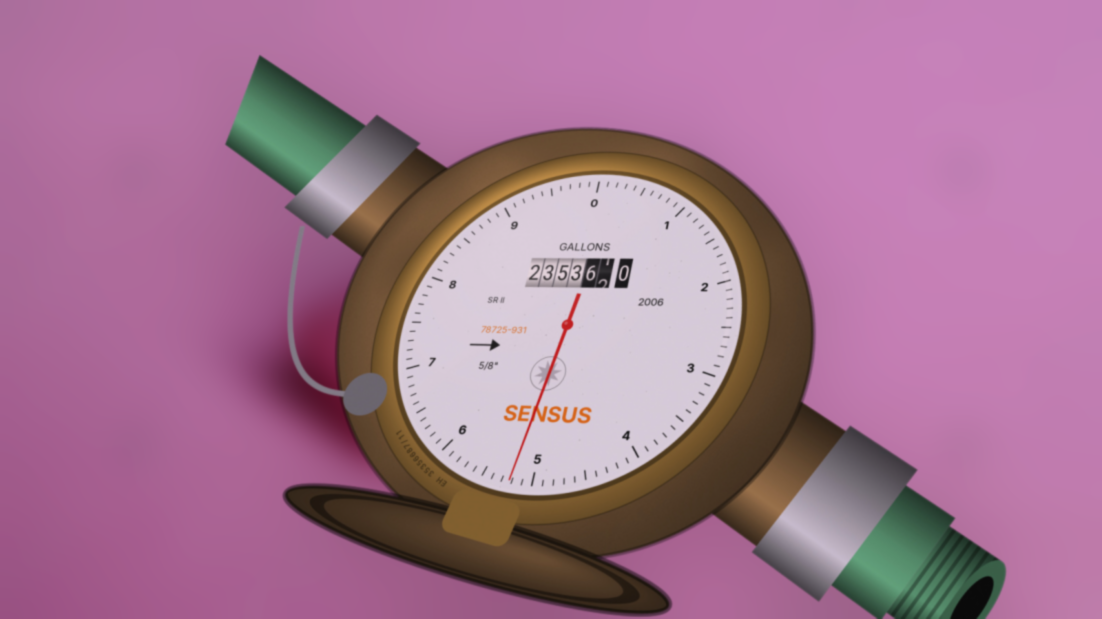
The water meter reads 2353615.2 gal
